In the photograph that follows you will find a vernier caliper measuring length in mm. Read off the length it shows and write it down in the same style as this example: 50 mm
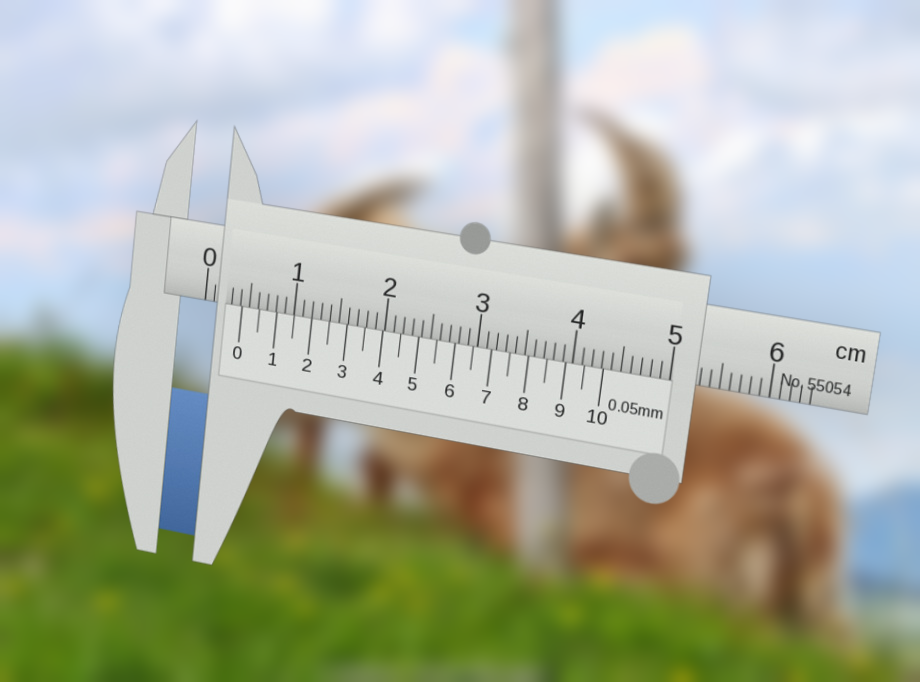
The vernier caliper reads 4.2 mm
